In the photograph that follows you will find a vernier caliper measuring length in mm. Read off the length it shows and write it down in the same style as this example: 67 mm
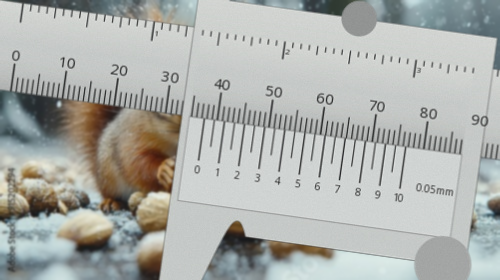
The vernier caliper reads 37.5 mm
